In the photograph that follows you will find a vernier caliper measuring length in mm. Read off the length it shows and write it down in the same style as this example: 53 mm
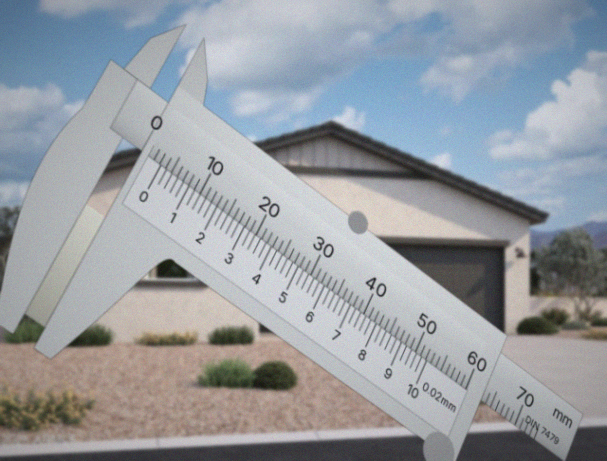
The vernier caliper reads 3.2 mm
